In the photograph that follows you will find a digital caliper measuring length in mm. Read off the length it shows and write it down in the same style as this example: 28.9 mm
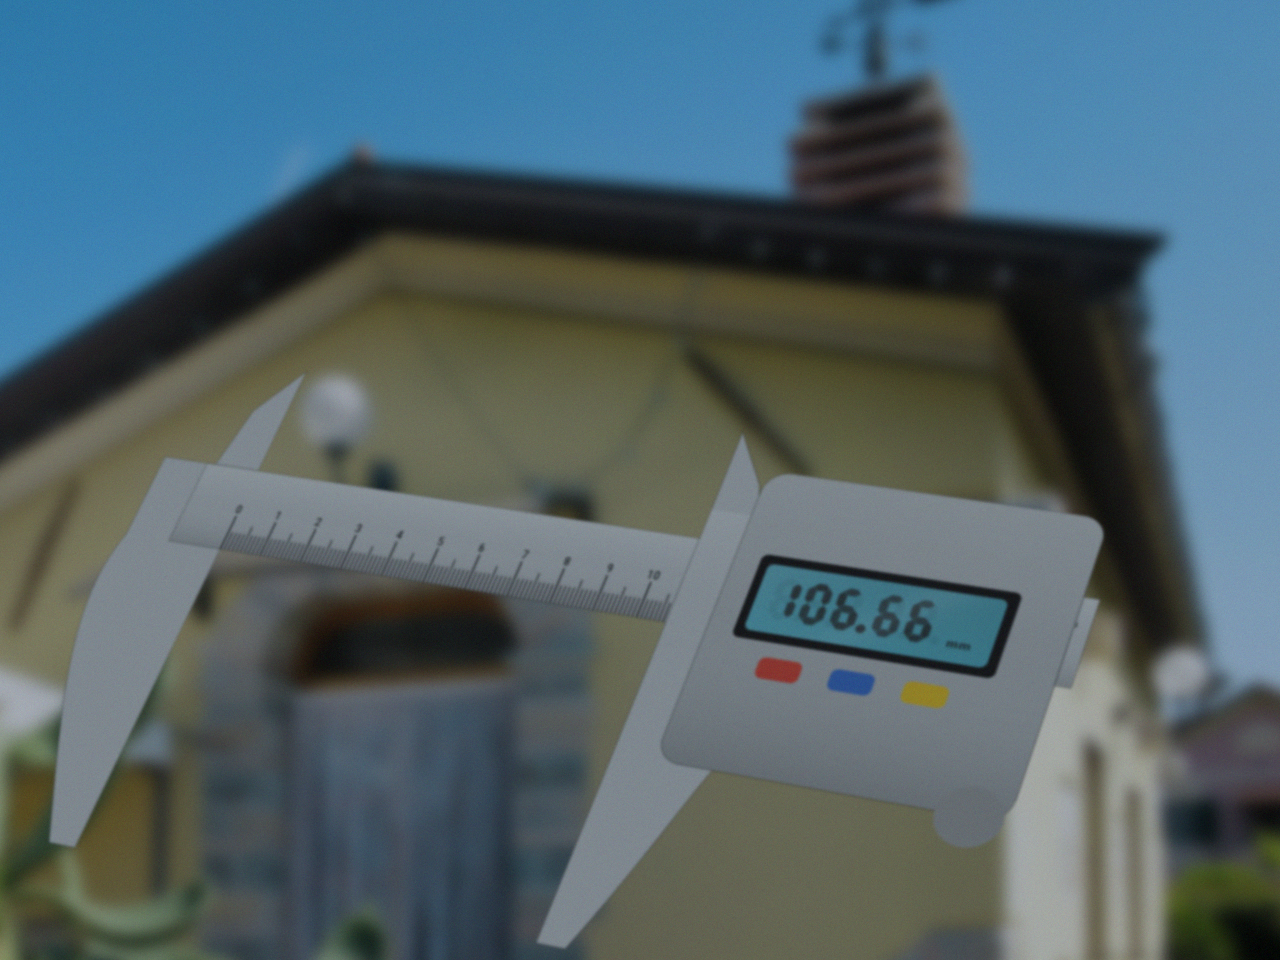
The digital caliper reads 106.66 mm
